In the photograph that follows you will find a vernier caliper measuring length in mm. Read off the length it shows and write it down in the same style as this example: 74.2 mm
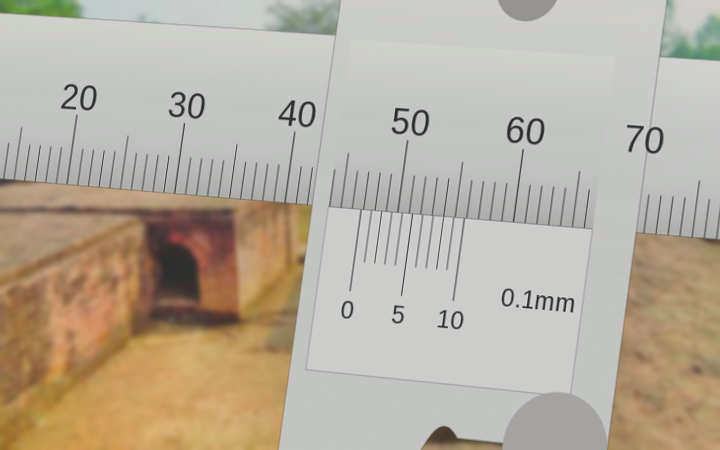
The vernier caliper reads 46.8 mm
